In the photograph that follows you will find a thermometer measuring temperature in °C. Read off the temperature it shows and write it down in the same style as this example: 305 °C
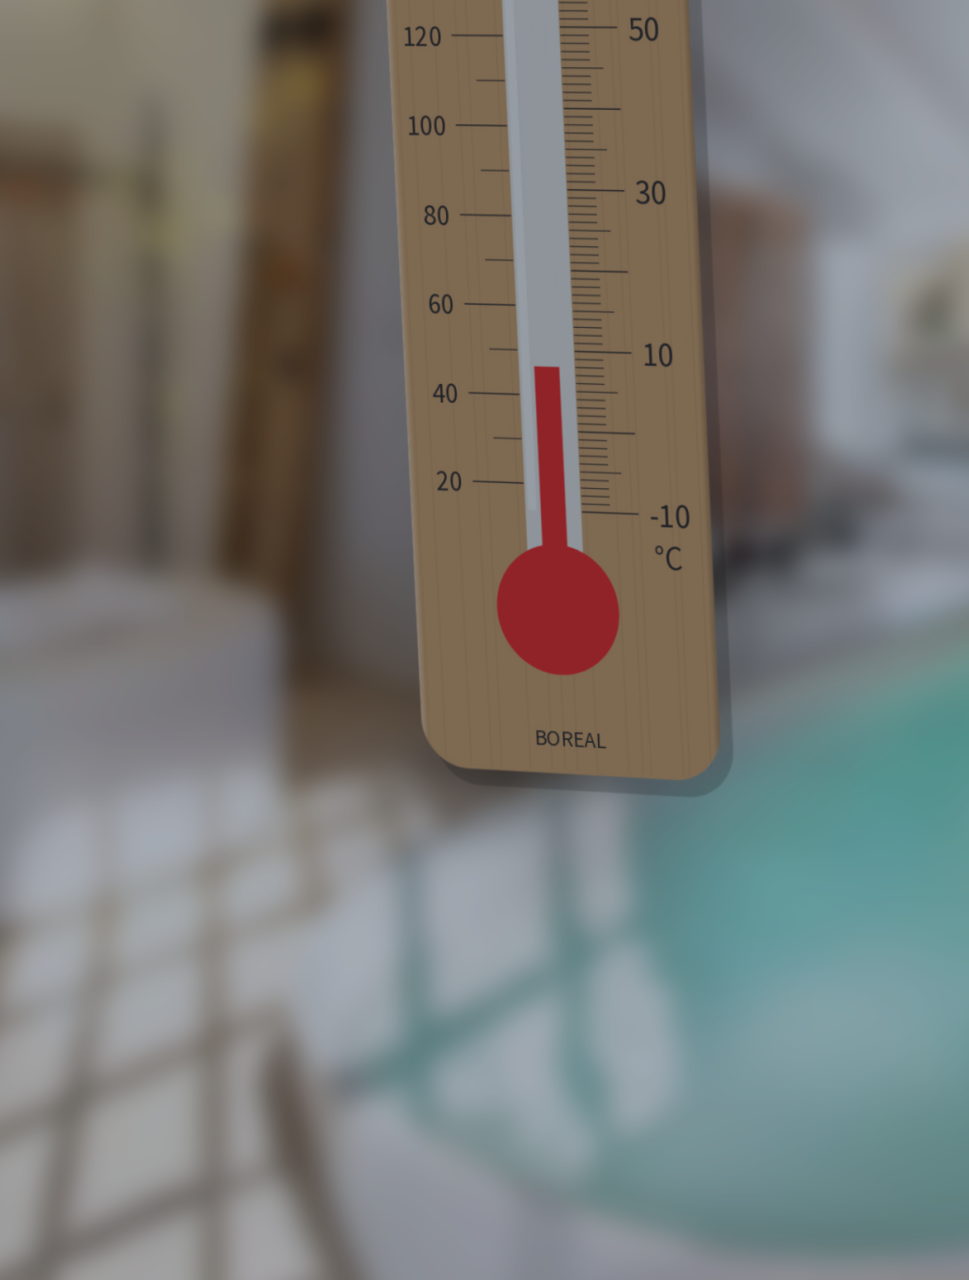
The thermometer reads 8 °C
